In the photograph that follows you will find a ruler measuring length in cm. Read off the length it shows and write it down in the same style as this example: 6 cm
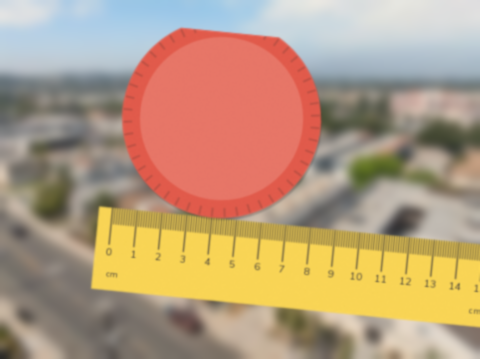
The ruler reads 8 cm
